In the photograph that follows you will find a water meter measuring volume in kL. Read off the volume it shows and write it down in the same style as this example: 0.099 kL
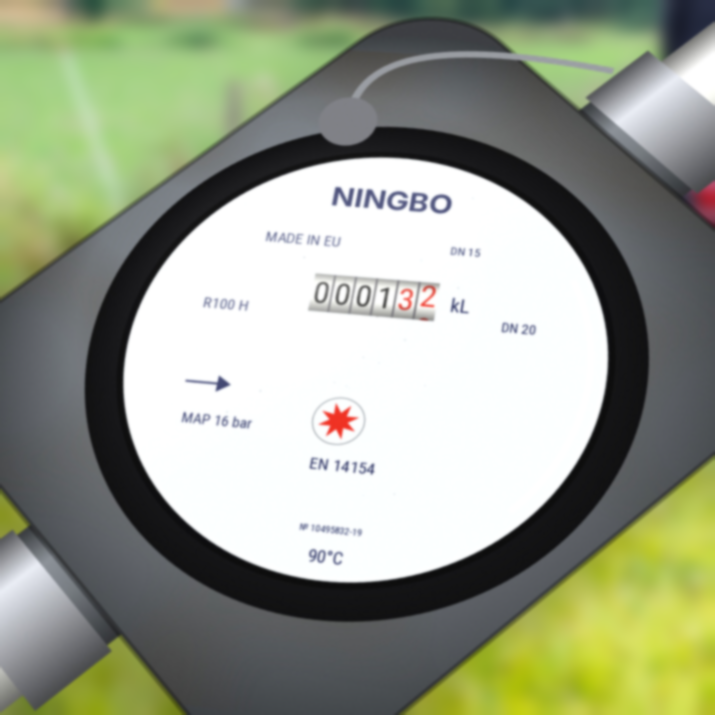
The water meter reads 1.32 kL
